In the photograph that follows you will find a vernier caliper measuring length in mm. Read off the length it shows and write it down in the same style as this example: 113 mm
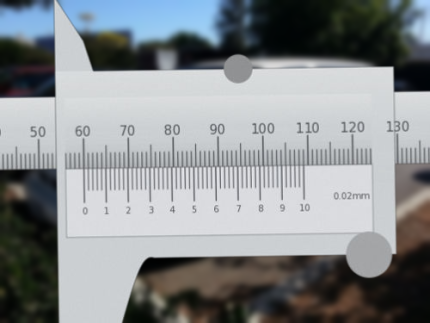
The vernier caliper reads 60.0 mm
